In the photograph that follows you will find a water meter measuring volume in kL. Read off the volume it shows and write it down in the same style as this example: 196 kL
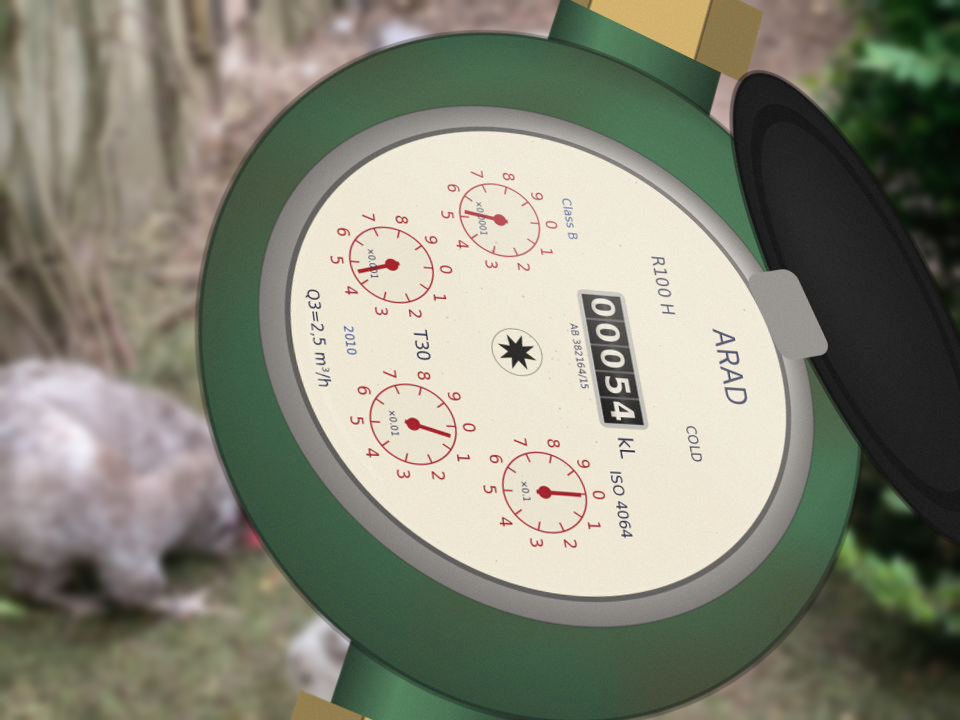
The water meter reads 54.0045 kL
